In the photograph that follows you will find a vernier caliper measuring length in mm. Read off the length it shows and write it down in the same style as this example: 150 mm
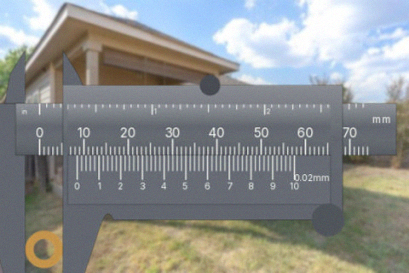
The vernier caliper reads 8.5 mm
